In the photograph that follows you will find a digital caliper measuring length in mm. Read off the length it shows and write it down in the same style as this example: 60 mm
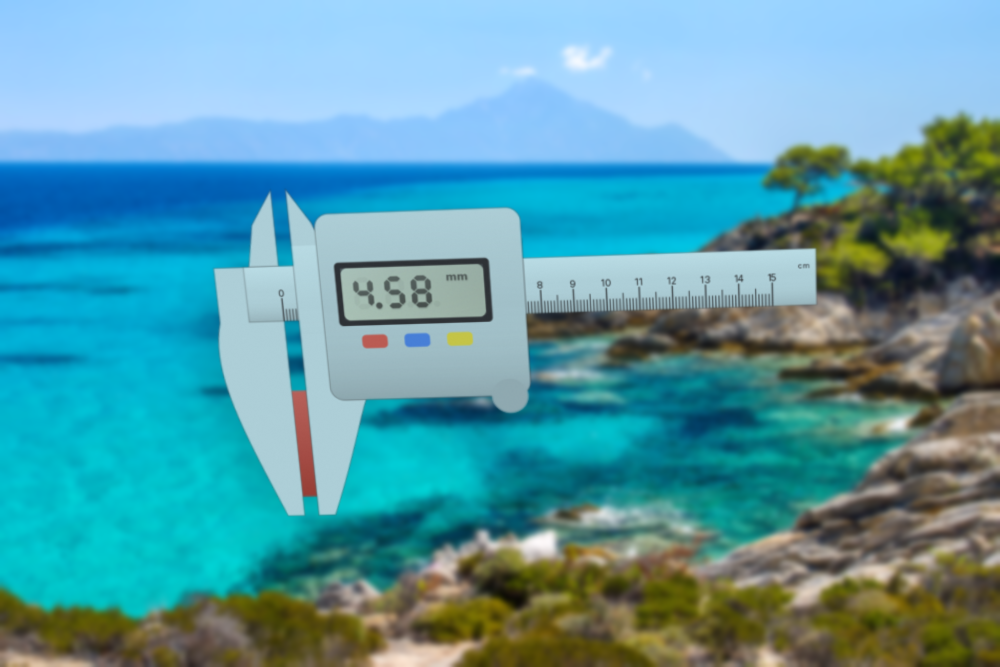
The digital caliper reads 4.58 mm
